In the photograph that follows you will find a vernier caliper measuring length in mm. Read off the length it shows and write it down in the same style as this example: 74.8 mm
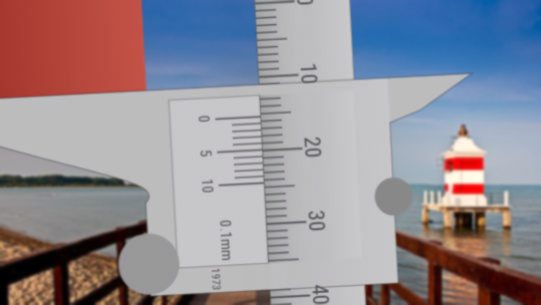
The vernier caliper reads 15.4 mm
